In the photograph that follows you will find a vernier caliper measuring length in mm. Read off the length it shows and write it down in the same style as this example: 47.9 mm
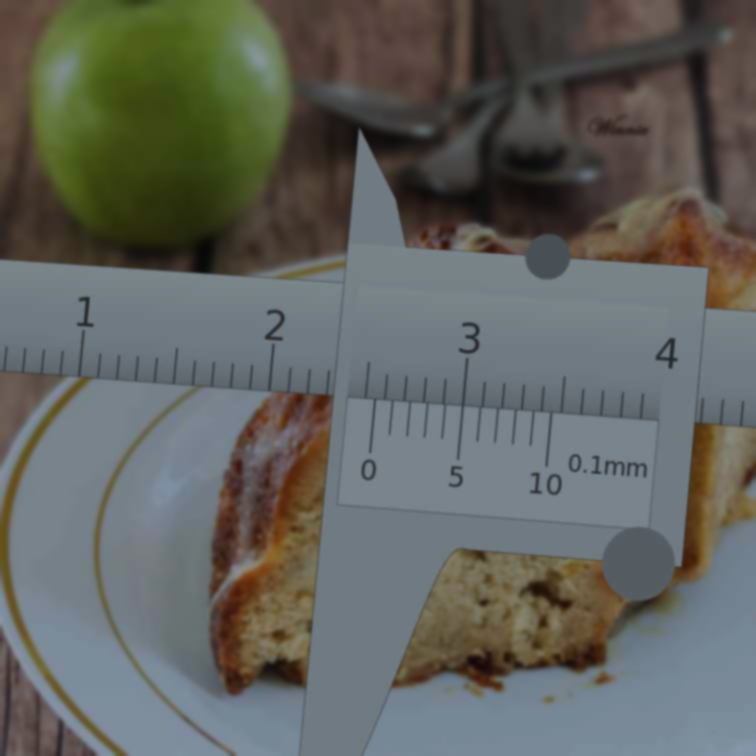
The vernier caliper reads 25.5 mm
